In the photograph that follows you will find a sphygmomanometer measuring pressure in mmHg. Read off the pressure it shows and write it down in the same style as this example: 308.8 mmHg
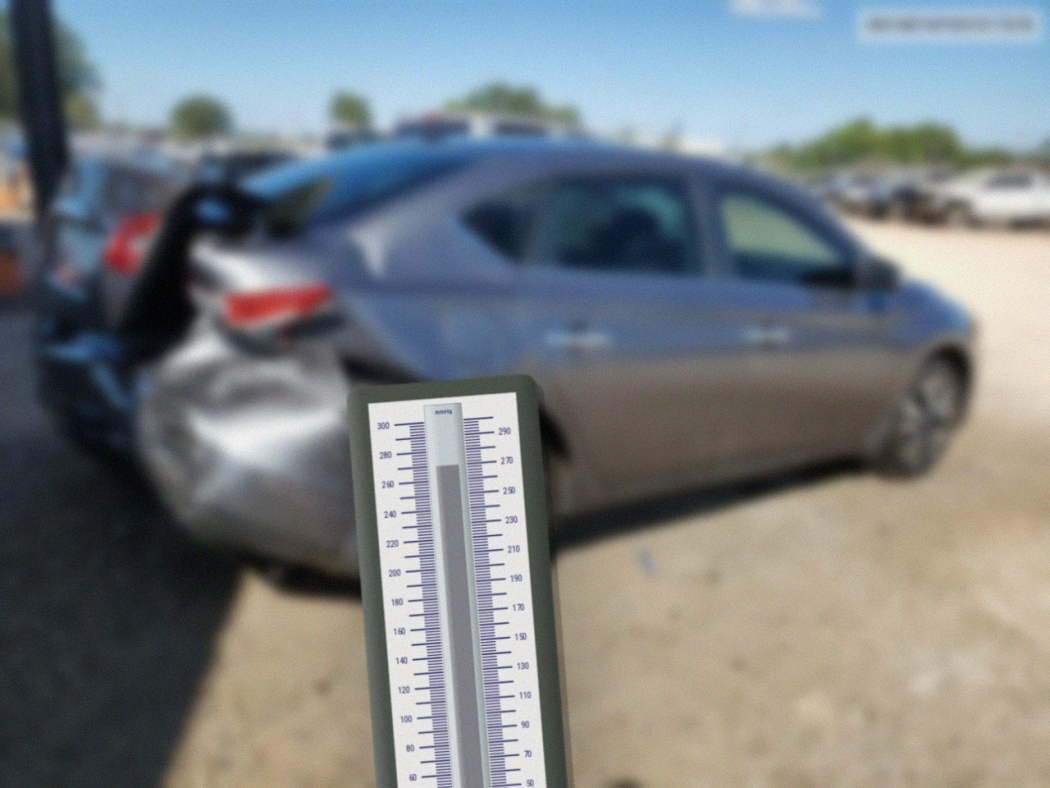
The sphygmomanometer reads 270 mmHg
